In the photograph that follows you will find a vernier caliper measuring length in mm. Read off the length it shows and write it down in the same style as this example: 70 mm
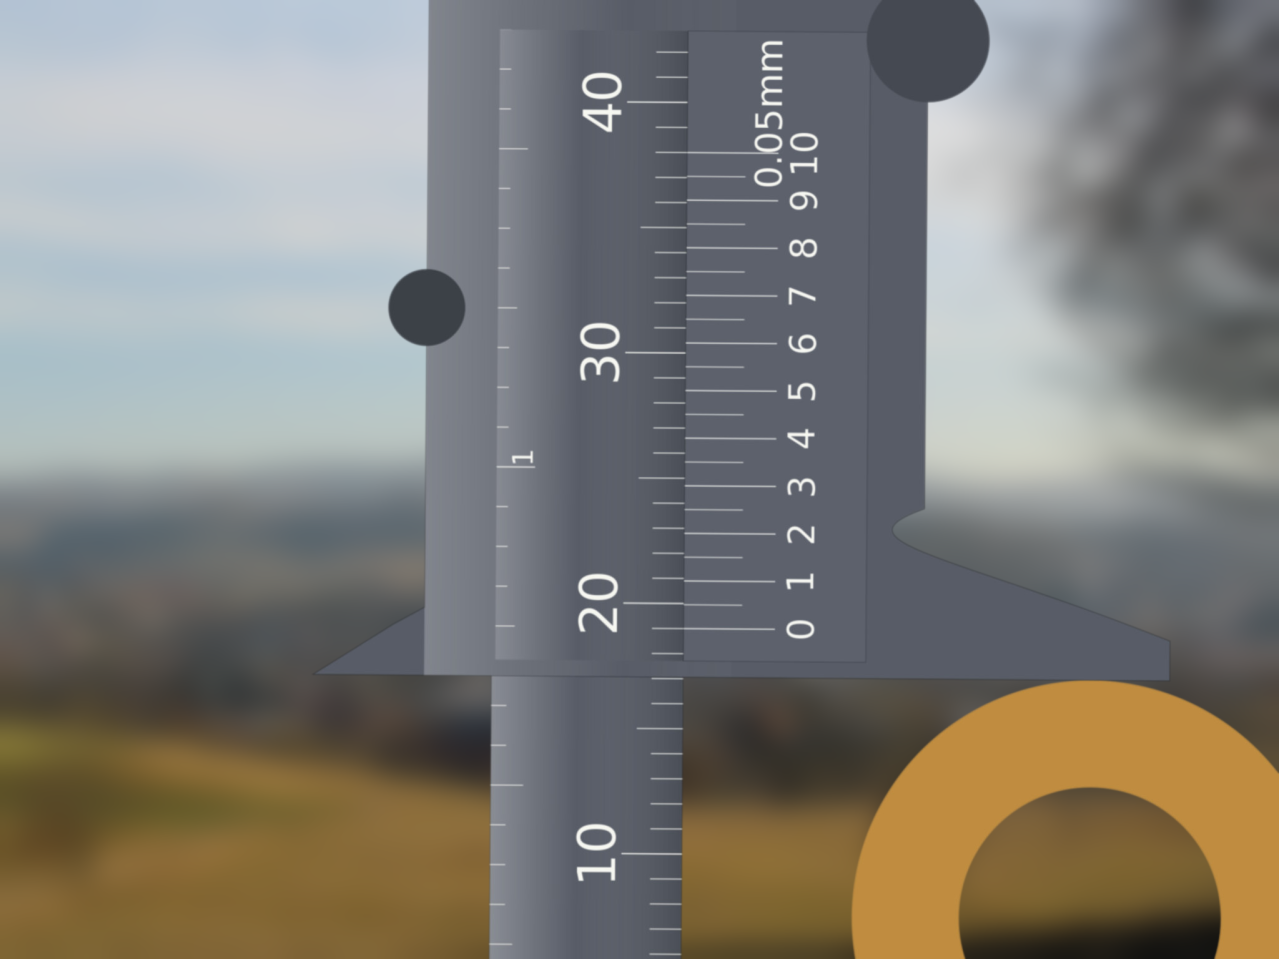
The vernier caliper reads 19.00 mm
